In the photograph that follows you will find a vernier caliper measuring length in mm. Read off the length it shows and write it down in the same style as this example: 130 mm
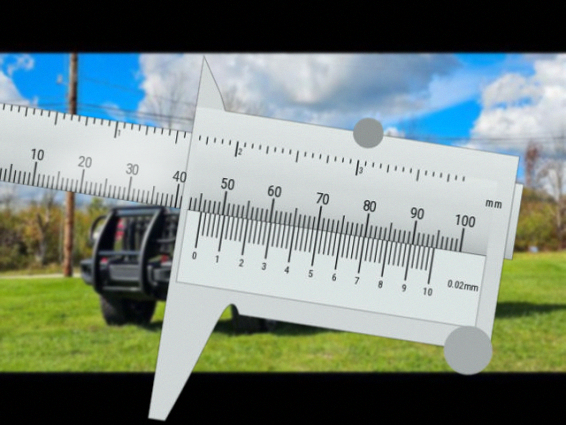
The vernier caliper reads 45.5 mm
